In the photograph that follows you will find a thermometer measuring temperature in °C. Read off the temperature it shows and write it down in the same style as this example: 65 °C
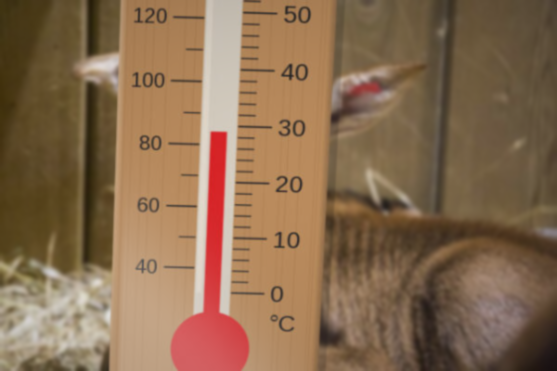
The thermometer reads 29 °C
